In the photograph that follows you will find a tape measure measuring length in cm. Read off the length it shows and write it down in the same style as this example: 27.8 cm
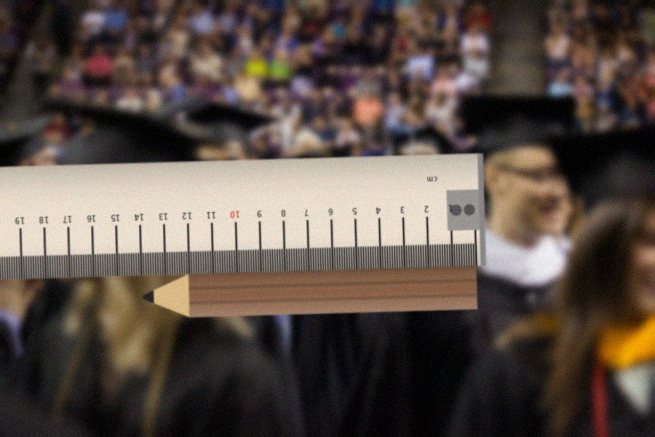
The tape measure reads 14 cm
